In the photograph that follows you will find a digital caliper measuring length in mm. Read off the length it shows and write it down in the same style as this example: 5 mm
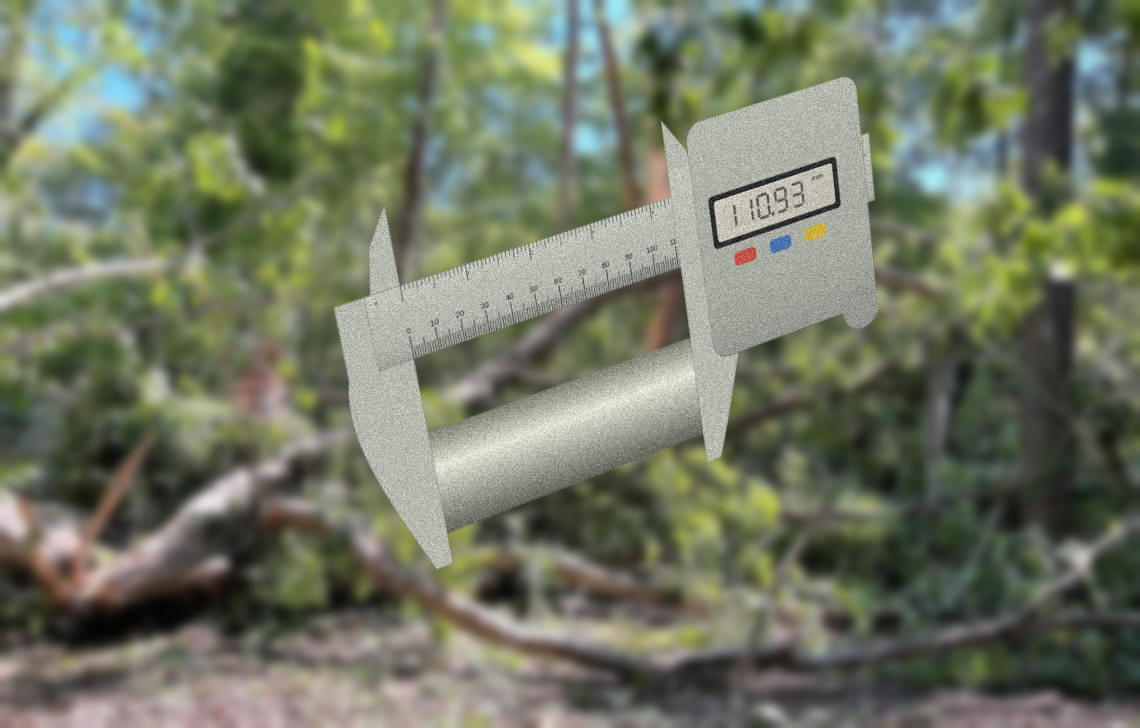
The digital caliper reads 110.93 mm
